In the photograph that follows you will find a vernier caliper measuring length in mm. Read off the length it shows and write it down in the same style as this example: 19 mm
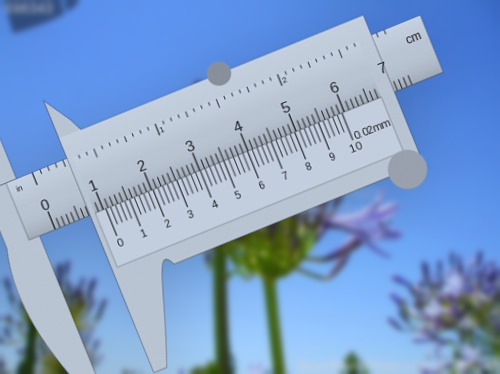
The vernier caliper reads 10.5 mm
